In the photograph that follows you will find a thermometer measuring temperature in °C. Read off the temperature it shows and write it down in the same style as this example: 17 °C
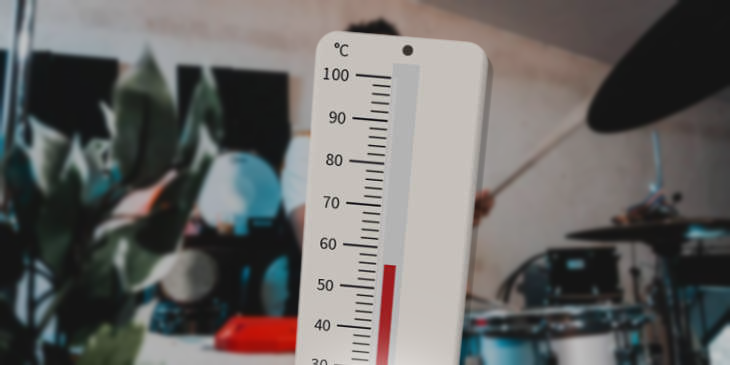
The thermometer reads 56 °C
